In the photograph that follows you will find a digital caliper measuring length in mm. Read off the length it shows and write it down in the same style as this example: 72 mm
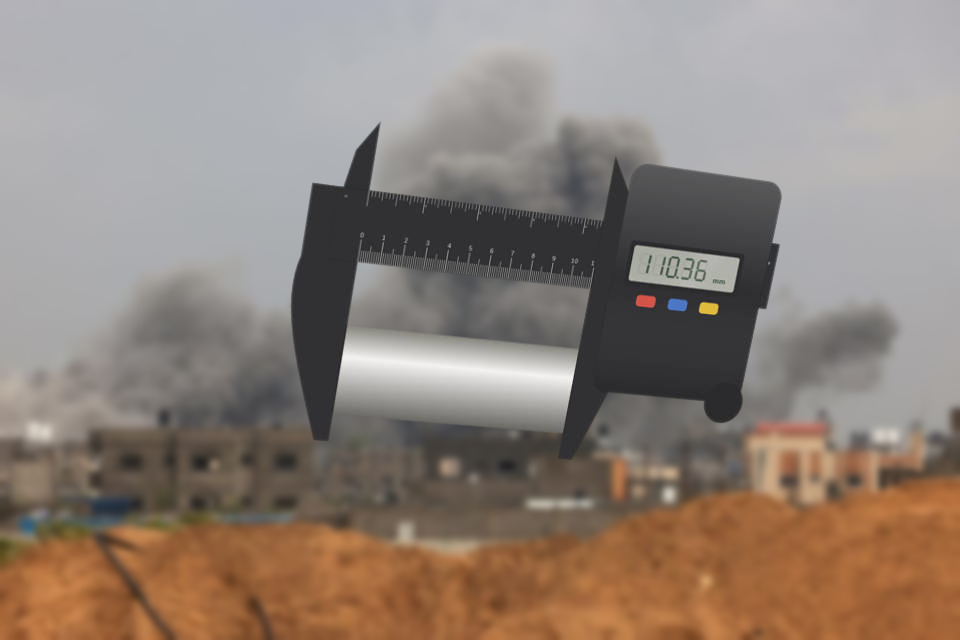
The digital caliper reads 110.36 mm
